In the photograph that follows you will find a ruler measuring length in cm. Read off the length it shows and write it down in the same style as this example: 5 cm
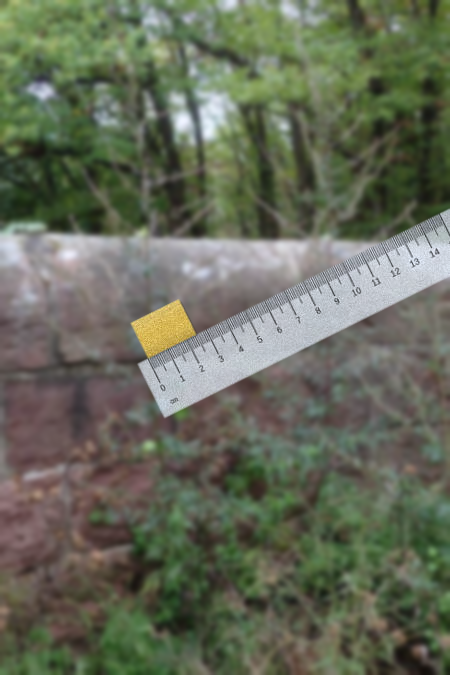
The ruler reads 2.5 cm
